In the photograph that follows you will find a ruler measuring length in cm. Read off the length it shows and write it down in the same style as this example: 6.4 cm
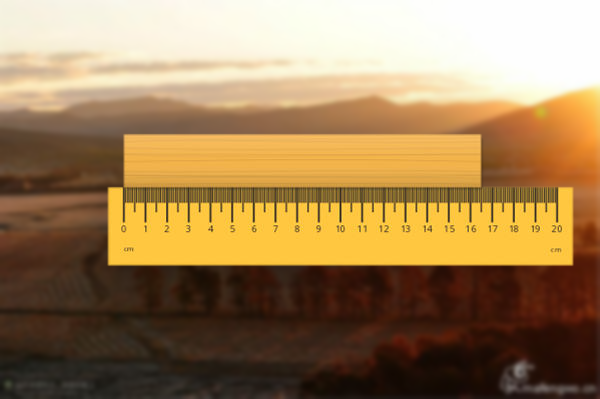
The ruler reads 16.5 cm
